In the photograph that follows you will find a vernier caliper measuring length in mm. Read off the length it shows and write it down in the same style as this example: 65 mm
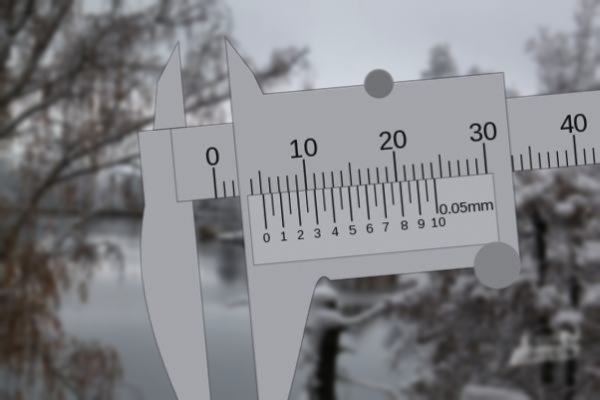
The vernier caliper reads 5.2 mm
